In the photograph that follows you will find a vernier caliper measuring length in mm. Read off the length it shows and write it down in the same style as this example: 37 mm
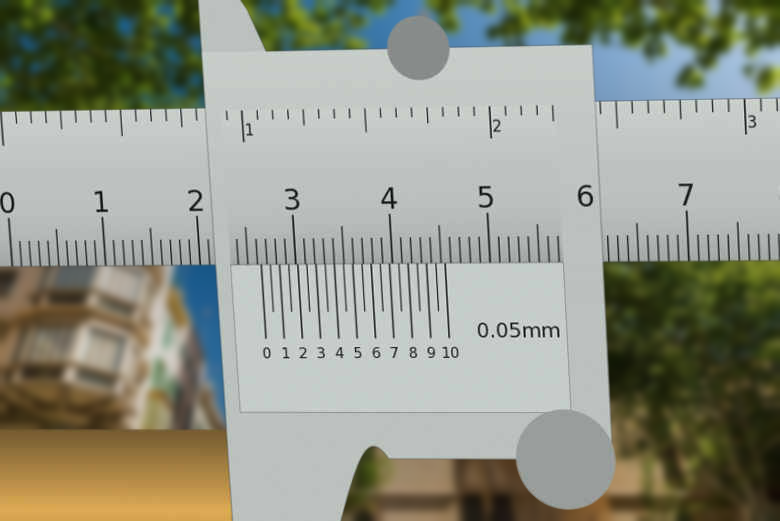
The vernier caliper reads 26.4 mm
